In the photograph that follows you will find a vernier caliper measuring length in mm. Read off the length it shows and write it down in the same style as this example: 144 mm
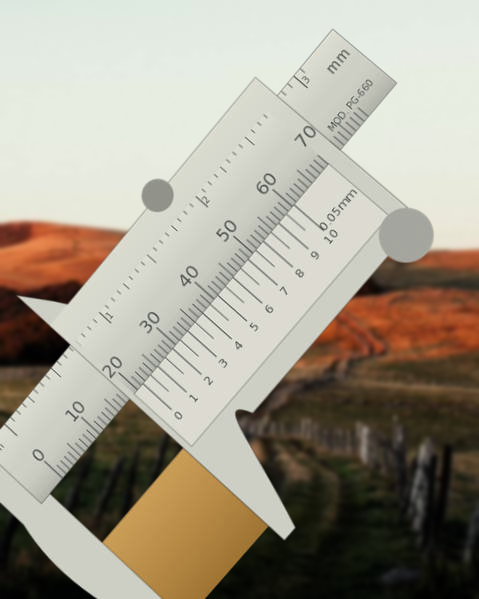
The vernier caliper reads 21.4 mm
